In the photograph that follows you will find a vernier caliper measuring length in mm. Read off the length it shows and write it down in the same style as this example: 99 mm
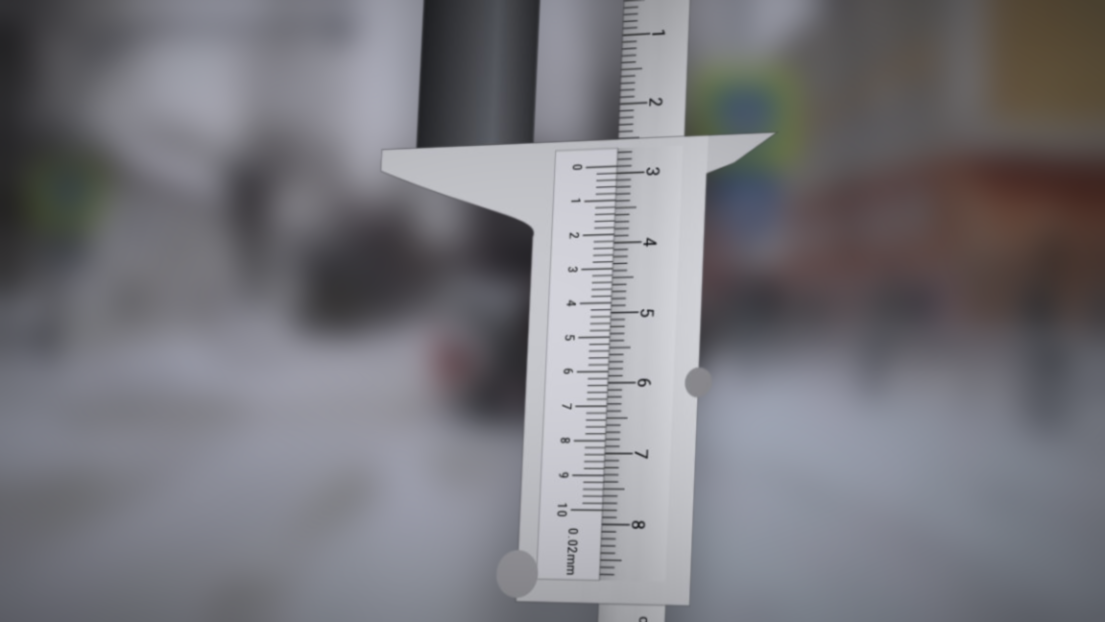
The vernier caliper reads 29.0 mm
